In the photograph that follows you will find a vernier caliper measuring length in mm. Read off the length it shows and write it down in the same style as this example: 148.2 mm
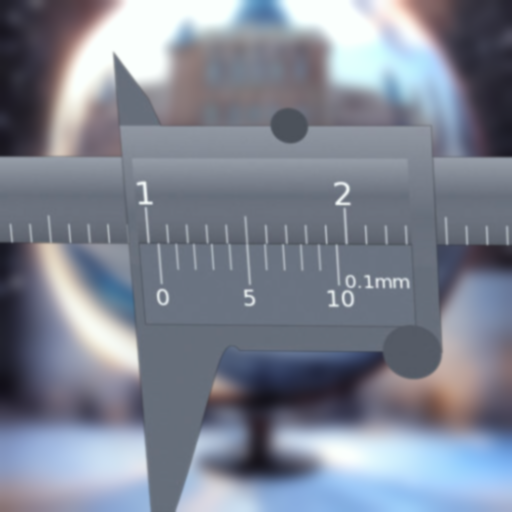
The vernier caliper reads 10.5 mm
